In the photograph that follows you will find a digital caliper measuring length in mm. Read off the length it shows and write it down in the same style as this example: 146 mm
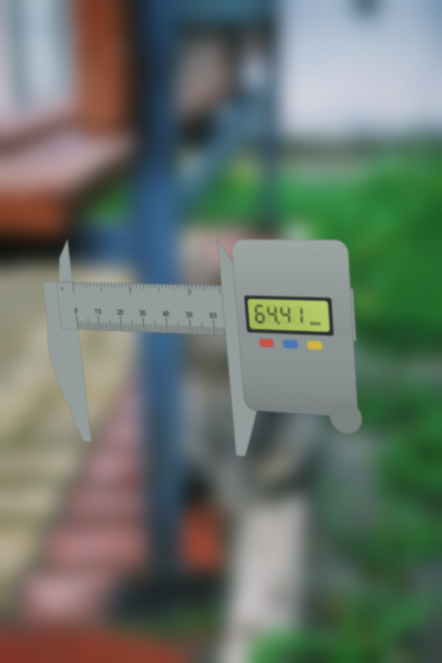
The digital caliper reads 64.41 mm
